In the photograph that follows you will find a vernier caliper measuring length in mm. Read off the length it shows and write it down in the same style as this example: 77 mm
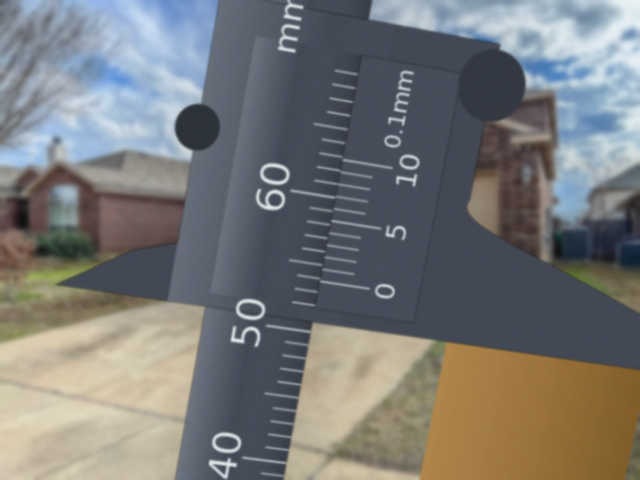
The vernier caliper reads 53.8 mm
